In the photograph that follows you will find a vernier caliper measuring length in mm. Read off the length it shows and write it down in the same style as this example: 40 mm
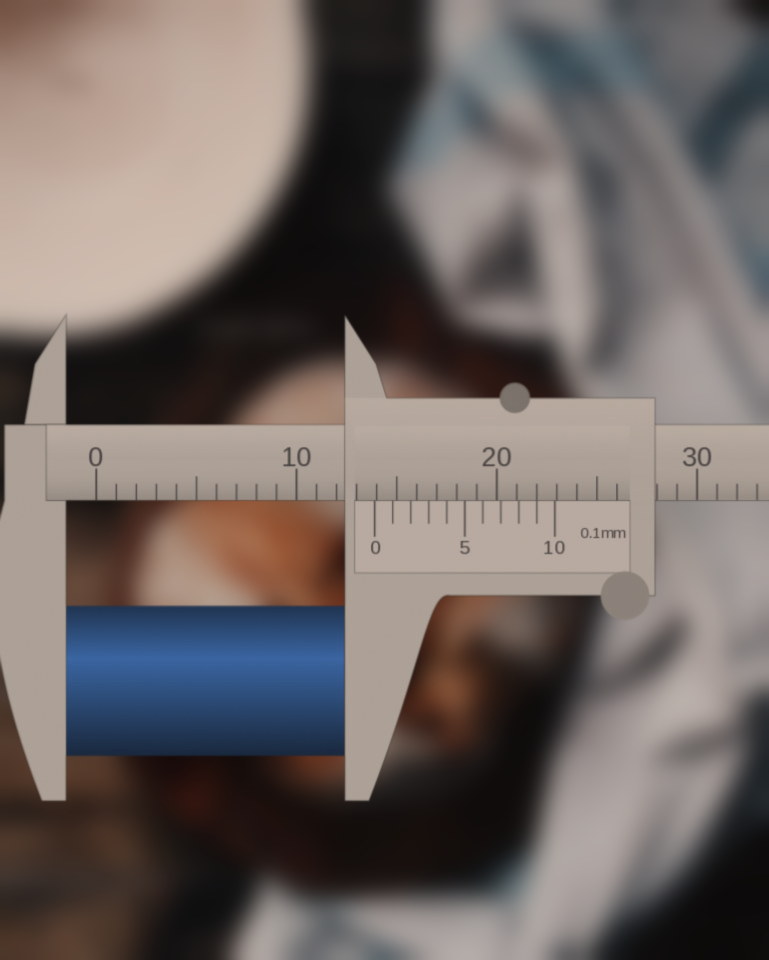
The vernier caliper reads 13.9 mm
